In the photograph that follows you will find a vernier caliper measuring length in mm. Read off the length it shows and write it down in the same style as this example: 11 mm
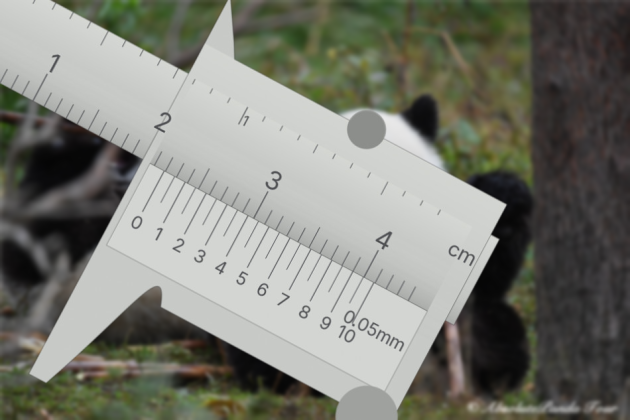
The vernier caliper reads 21.9 mm
